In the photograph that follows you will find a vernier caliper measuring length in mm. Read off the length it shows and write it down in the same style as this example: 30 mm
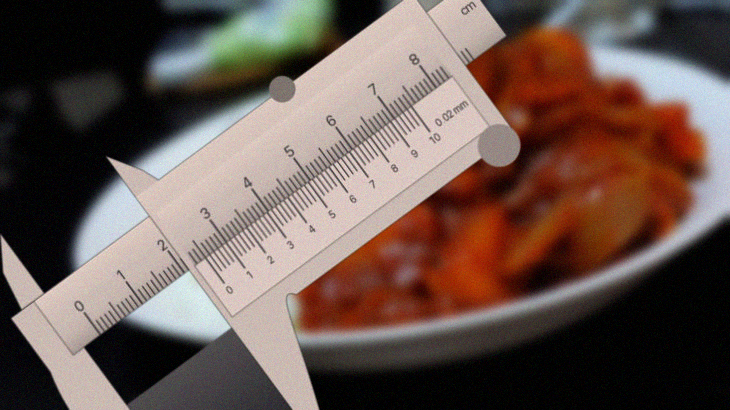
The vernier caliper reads 25.0 mm
